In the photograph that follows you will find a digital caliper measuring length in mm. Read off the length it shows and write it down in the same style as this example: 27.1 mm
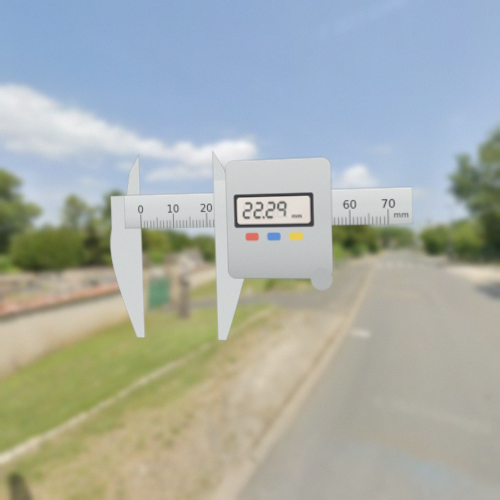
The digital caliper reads 22.29 mm
